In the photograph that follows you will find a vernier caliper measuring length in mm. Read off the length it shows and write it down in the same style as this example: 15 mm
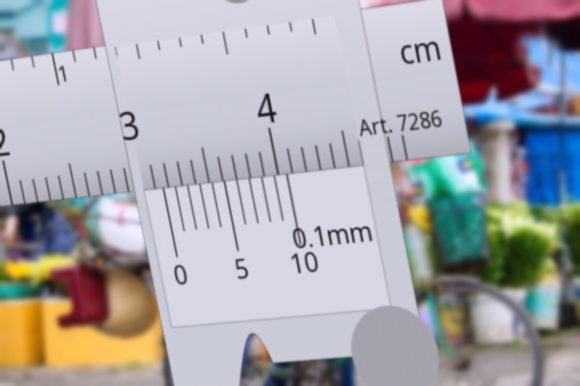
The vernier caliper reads 31.6 mm
